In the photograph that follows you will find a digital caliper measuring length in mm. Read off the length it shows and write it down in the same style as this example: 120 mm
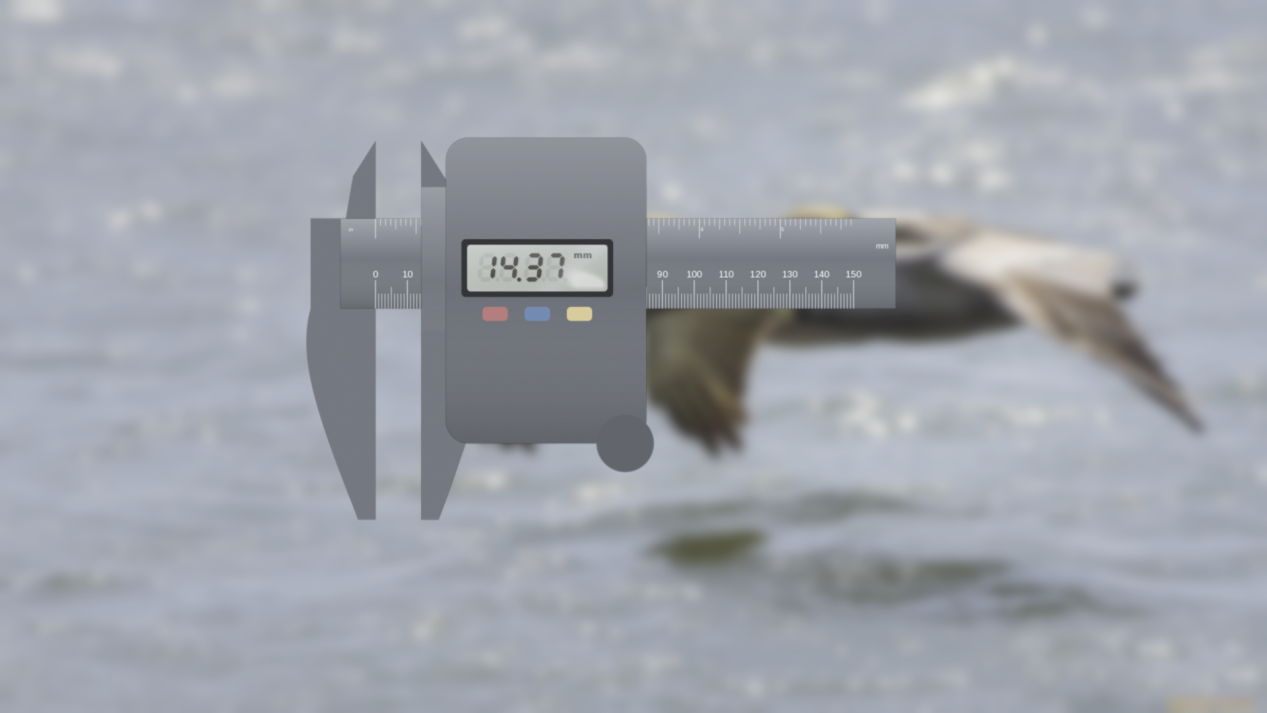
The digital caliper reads 14.37 mm
